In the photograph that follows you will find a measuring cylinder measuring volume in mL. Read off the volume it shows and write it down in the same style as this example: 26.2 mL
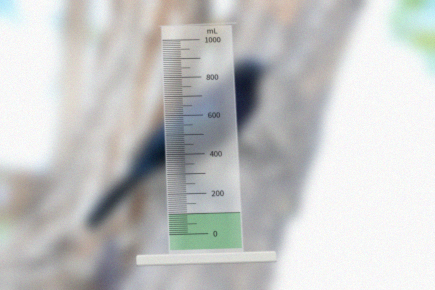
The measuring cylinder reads 100 mL
